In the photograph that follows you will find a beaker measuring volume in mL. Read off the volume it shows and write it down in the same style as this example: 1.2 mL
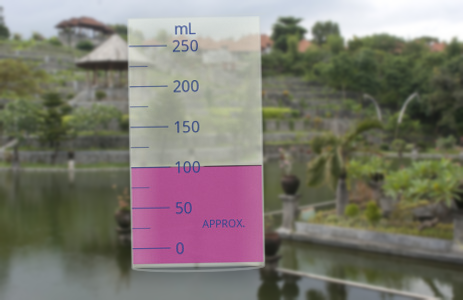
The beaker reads 100 mL
